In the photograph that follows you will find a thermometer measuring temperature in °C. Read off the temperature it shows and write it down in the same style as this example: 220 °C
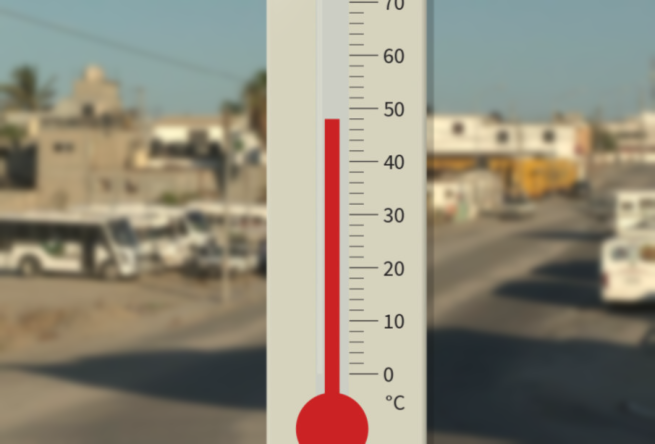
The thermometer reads 48 °C
